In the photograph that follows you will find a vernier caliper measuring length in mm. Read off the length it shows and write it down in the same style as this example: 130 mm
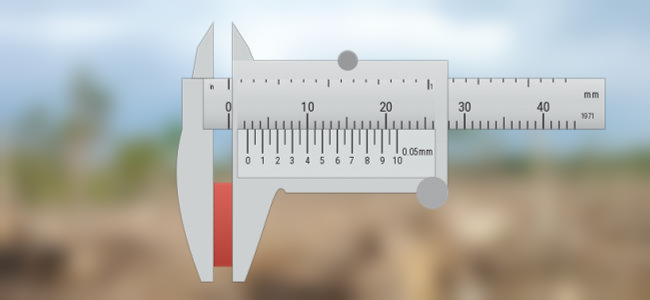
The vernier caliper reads 2.4 mm
